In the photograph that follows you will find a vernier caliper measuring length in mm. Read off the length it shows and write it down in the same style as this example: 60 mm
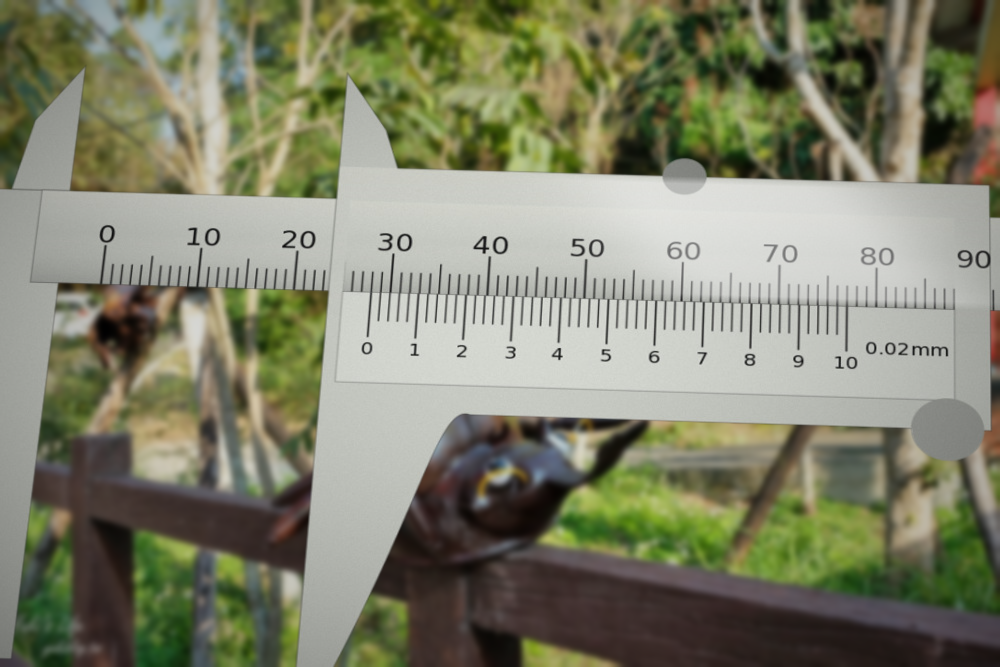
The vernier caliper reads 28.0 mm
